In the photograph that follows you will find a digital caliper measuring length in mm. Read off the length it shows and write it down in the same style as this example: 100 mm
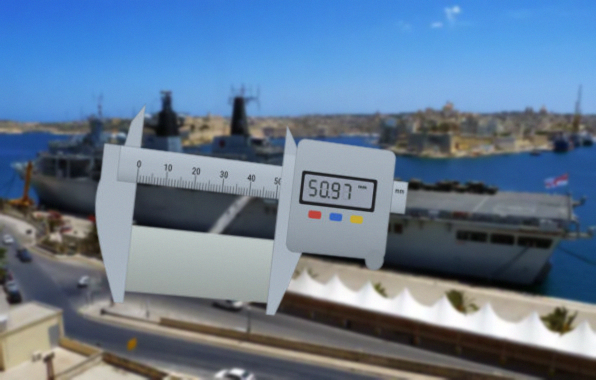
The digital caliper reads 50.97 mm
